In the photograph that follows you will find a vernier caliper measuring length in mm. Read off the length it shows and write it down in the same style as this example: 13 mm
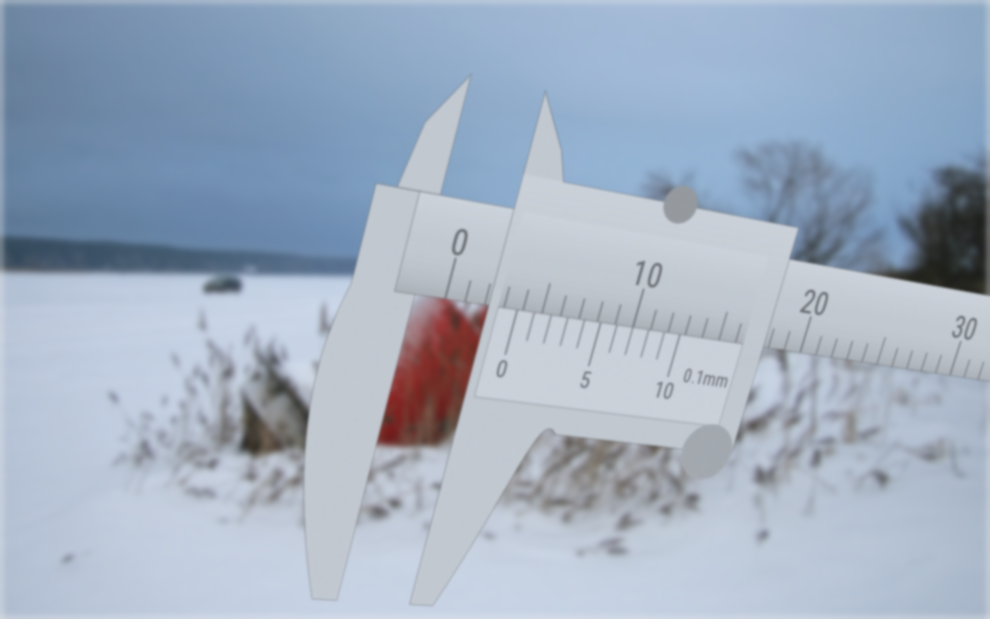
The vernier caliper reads 3.7 mm
